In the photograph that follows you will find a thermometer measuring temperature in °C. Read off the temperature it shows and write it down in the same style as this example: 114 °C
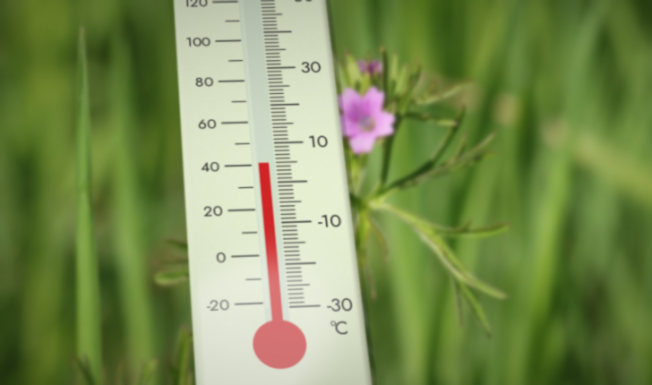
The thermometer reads 5 °C
